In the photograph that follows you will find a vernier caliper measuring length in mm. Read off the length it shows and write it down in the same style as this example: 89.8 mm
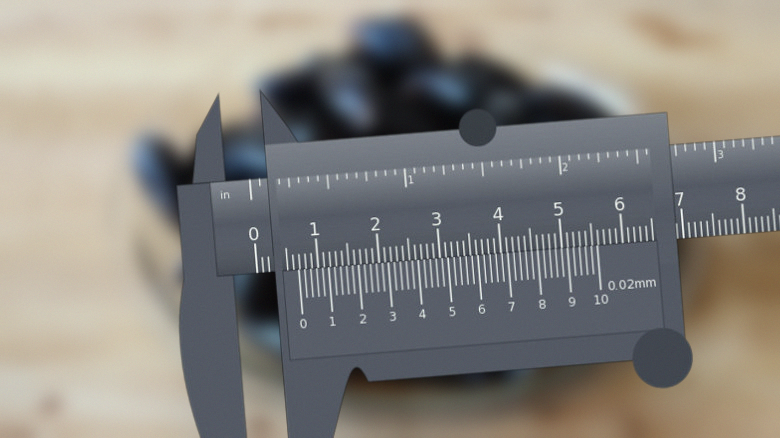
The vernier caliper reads 6.8 mm
